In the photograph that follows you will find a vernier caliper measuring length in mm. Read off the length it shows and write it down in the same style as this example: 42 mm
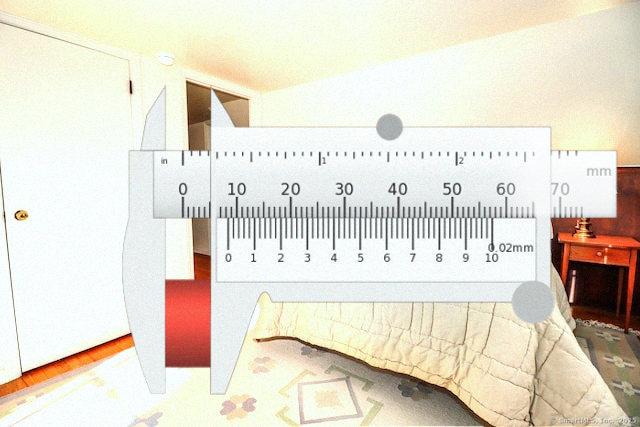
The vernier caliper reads 8.4 mm
